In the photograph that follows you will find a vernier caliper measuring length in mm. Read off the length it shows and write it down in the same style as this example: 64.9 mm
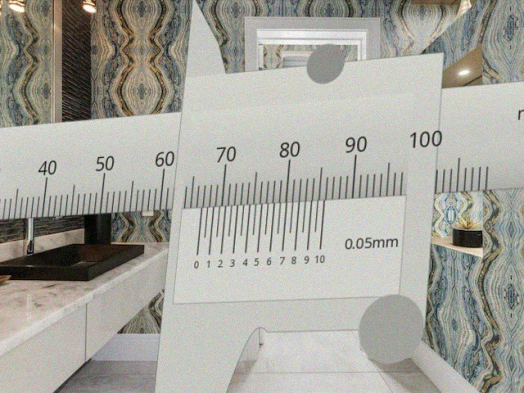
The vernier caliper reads 66.8 mm
